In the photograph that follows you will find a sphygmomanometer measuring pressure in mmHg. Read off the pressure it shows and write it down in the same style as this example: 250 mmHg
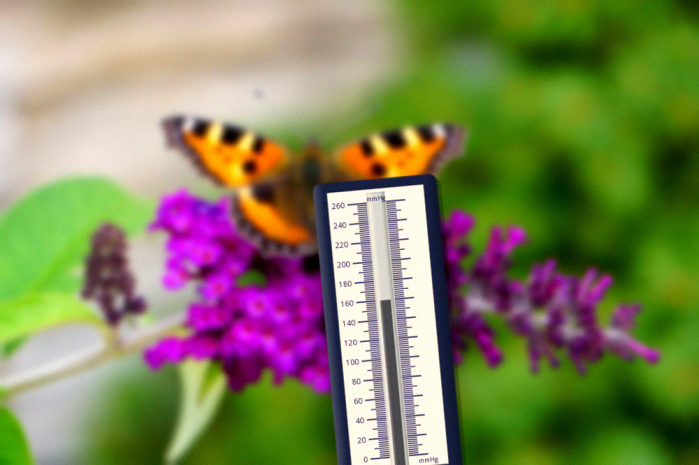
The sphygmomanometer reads 160 mmHg
